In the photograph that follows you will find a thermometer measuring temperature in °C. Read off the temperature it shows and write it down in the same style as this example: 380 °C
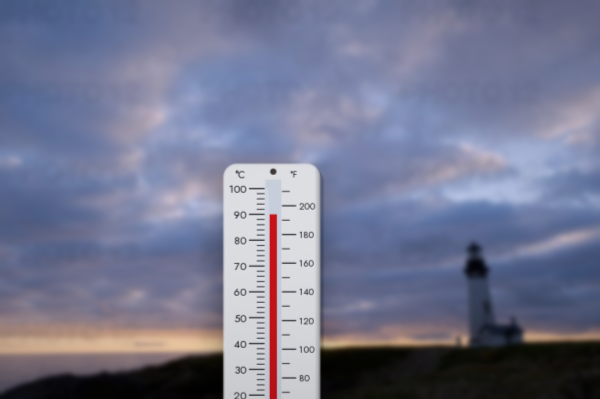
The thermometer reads 90 °C
